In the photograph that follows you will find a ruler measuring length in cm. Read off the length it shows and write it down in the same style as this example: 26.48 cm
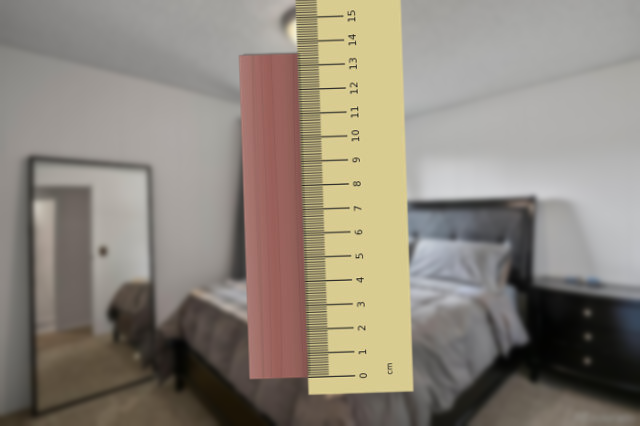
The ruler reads 13.5 cm
